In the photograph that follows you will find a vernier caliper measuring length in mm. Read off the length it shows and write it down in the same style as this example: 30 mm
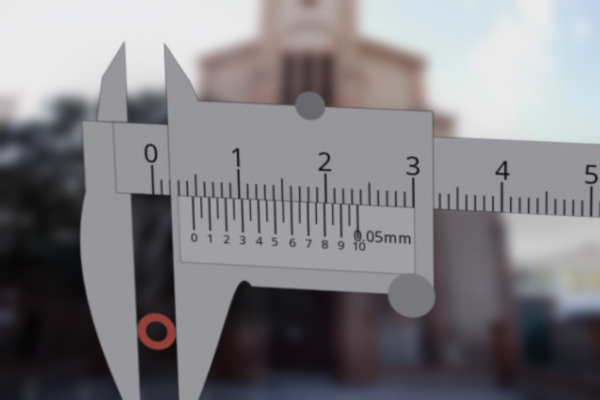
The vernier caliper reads 4.6 mm
